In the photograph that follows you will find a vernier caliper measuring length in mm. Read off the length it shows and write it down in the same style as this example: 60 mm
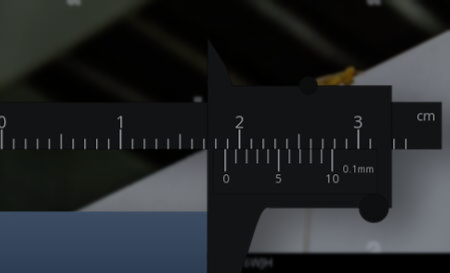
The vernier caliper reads 18.8 mm
